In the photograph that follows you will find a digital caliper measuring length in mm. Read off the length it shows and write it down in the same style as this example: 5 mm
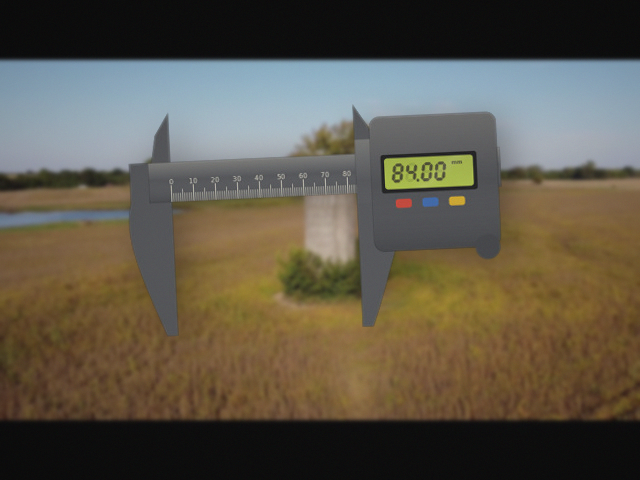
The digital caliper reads 84.00 mm
